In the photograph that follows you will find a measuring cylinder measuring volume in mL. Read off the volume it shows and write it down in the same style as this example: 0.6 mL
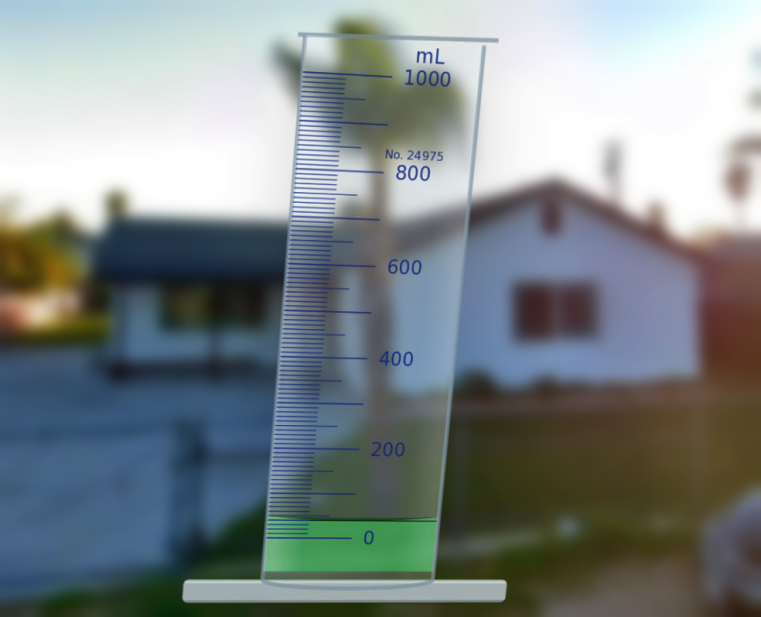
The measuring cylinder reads 40 mL
